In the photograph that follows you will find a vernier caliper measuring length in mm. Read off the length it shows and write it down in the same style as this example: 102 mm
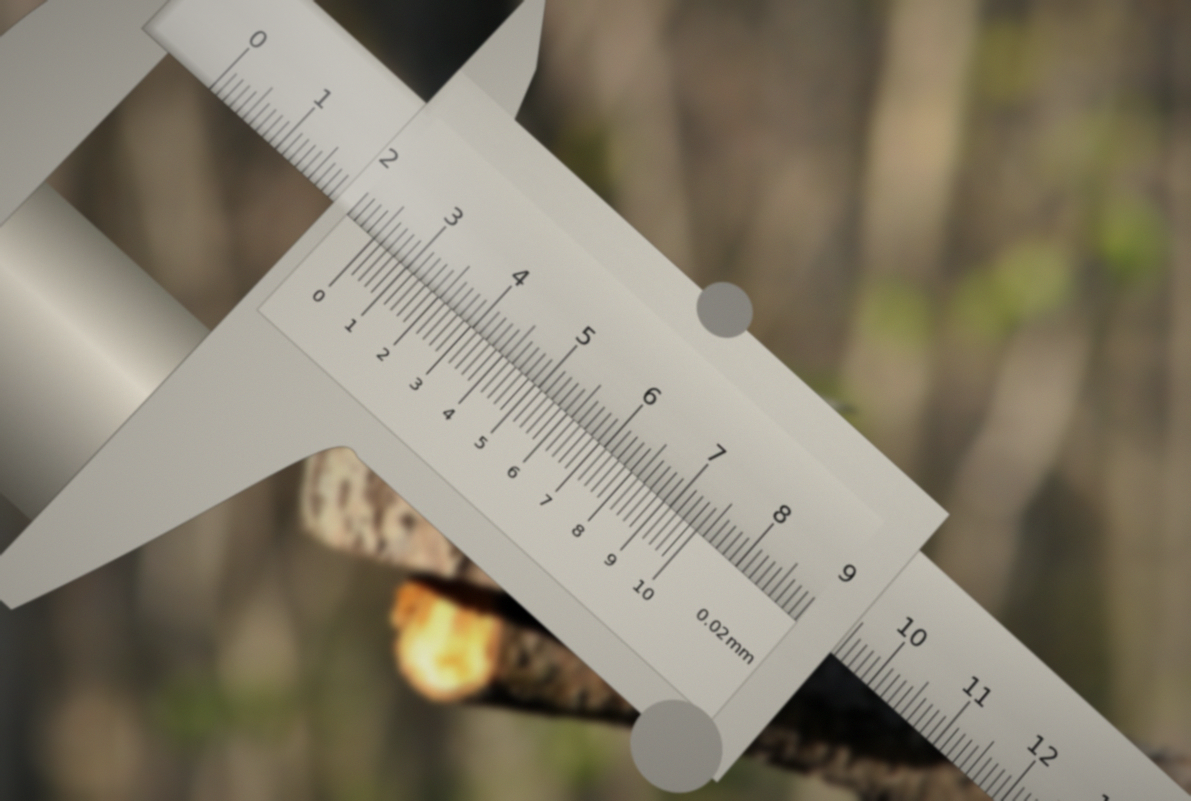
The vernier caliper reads 25.0 mm
